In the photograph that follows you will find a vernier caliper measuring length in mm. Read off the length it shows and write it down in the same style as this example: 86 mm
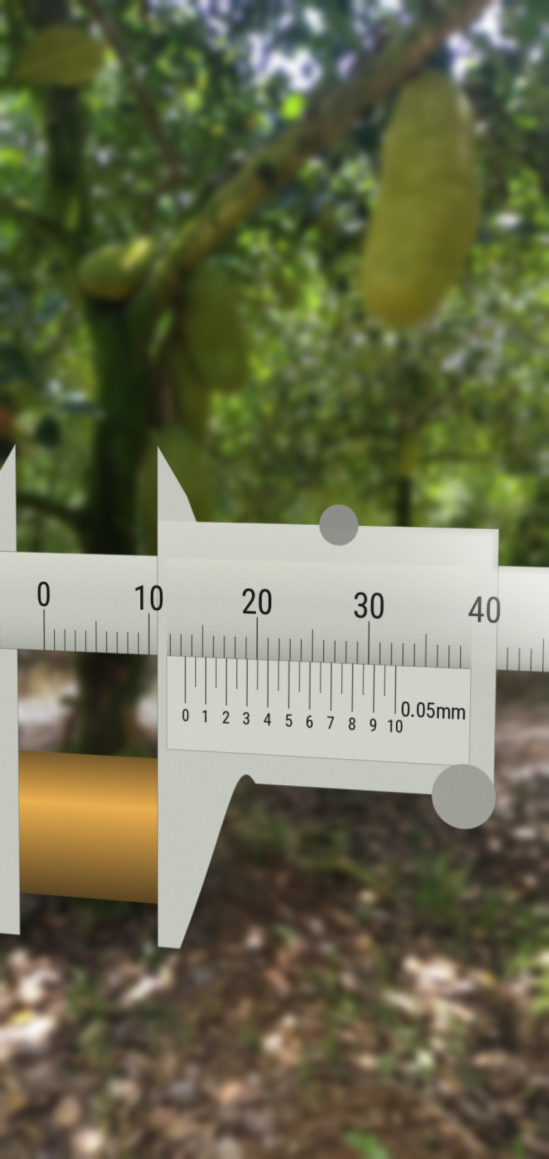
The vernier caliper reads 13.4 mm
